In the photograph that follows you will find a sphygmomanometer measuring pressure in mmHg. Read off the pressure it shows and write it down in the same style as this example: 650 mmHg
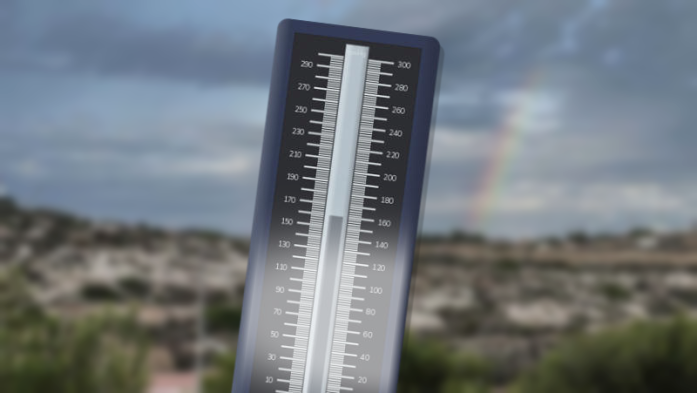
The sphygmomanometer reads 160 mmHg
